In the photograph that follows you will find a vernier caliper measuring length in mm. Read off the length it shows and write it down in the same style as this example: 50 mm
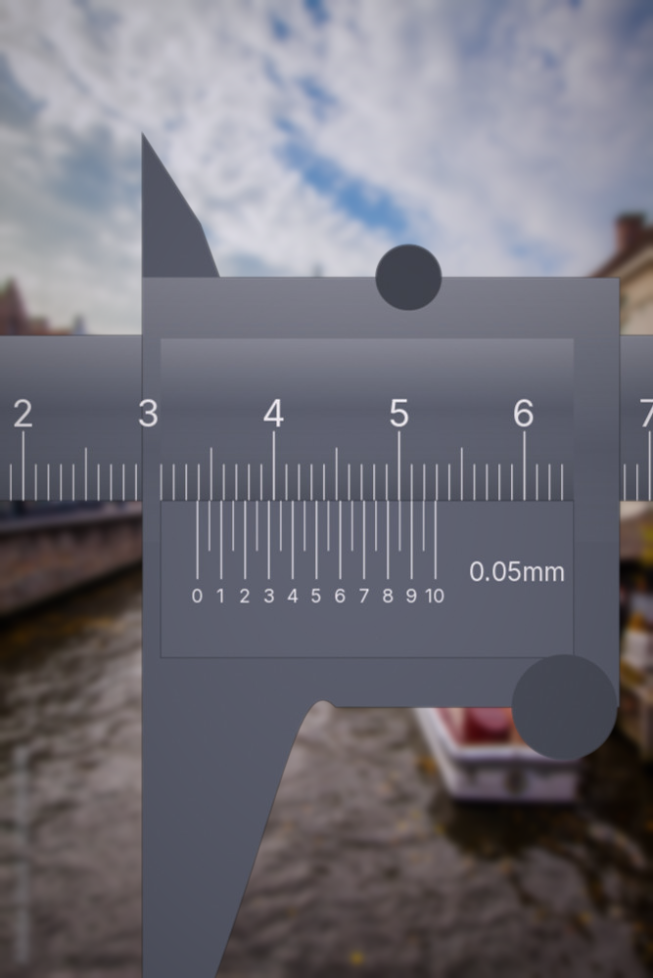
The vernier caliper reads 33.9 mm
